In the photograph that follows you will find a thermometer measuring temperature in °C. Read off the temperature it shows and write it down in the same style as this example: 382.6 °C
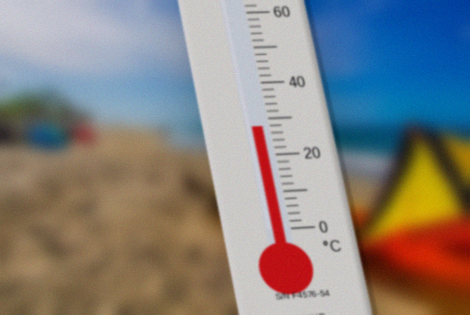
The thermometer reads 28 °C
